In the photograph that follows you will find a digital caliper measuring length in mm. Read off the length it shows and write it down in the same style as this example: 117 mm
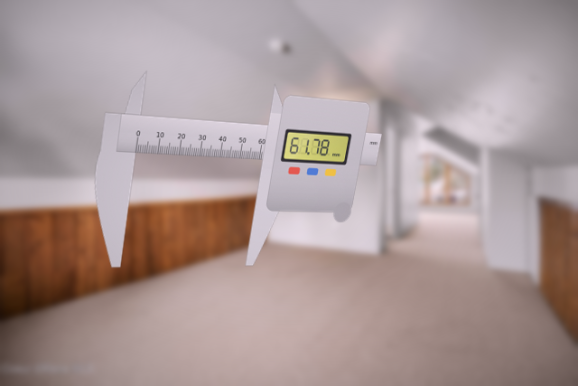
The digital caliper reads 61.78 mm
